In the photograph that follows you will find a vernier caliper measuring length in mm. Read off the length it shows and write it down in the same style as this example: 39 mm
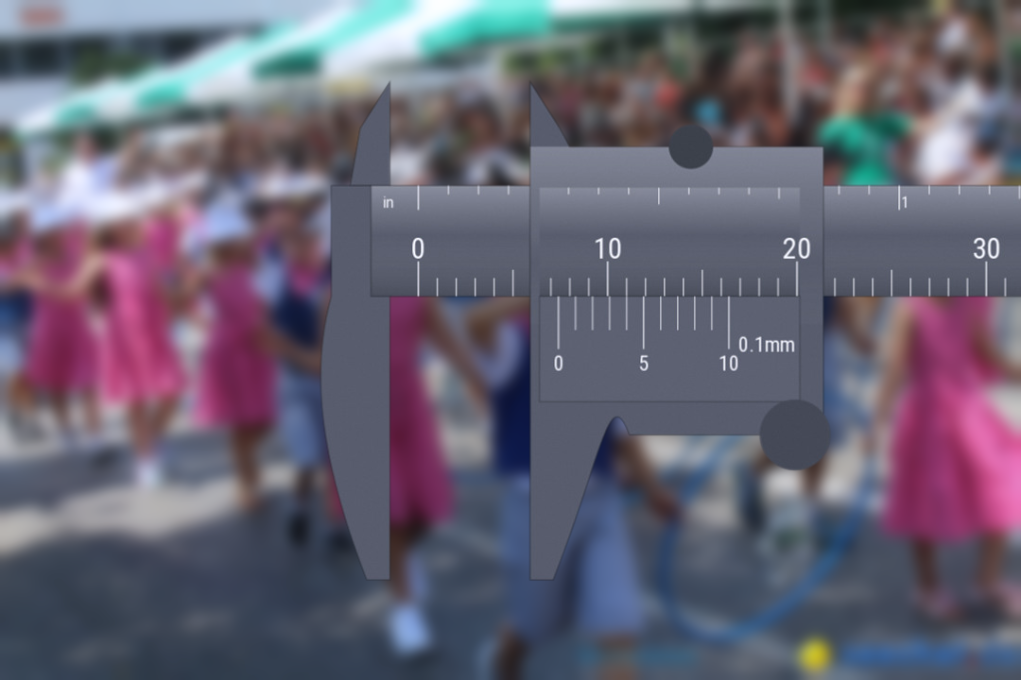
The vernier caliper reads 7.4 mm
